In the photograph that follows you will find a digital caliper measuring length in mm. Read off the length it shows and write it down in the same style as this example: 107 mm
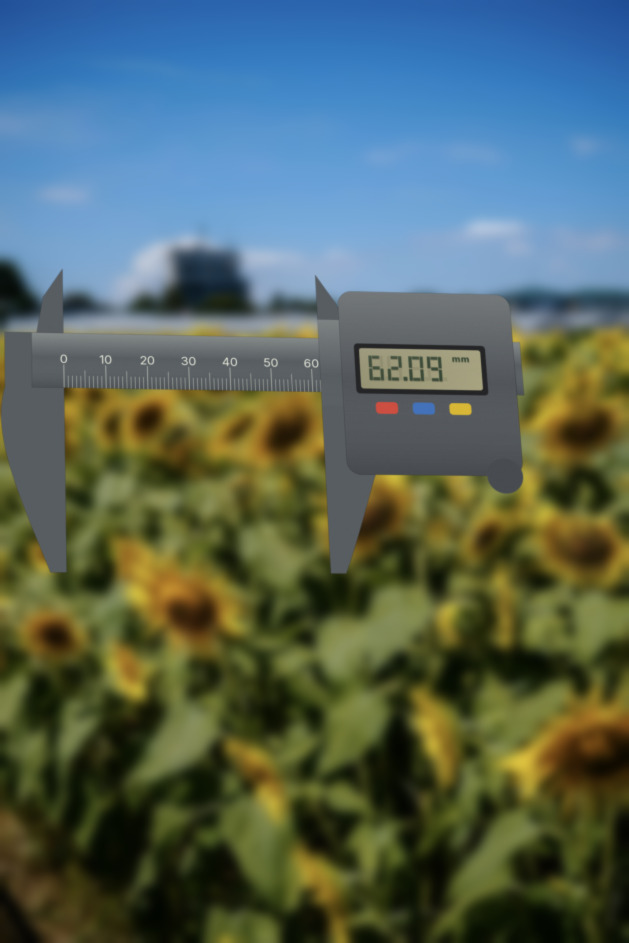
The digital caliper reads 62.09 mm
